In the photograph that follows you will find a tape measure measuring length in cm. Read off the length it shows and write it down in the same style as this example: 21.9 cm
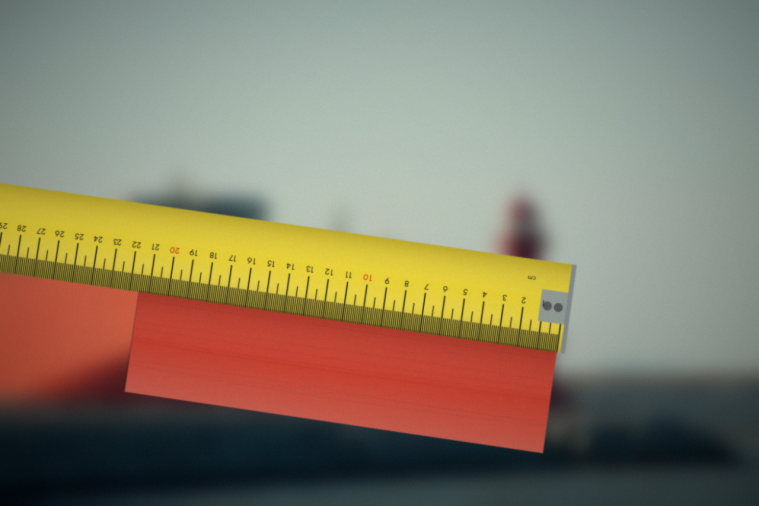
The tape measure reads 21.5 cm
